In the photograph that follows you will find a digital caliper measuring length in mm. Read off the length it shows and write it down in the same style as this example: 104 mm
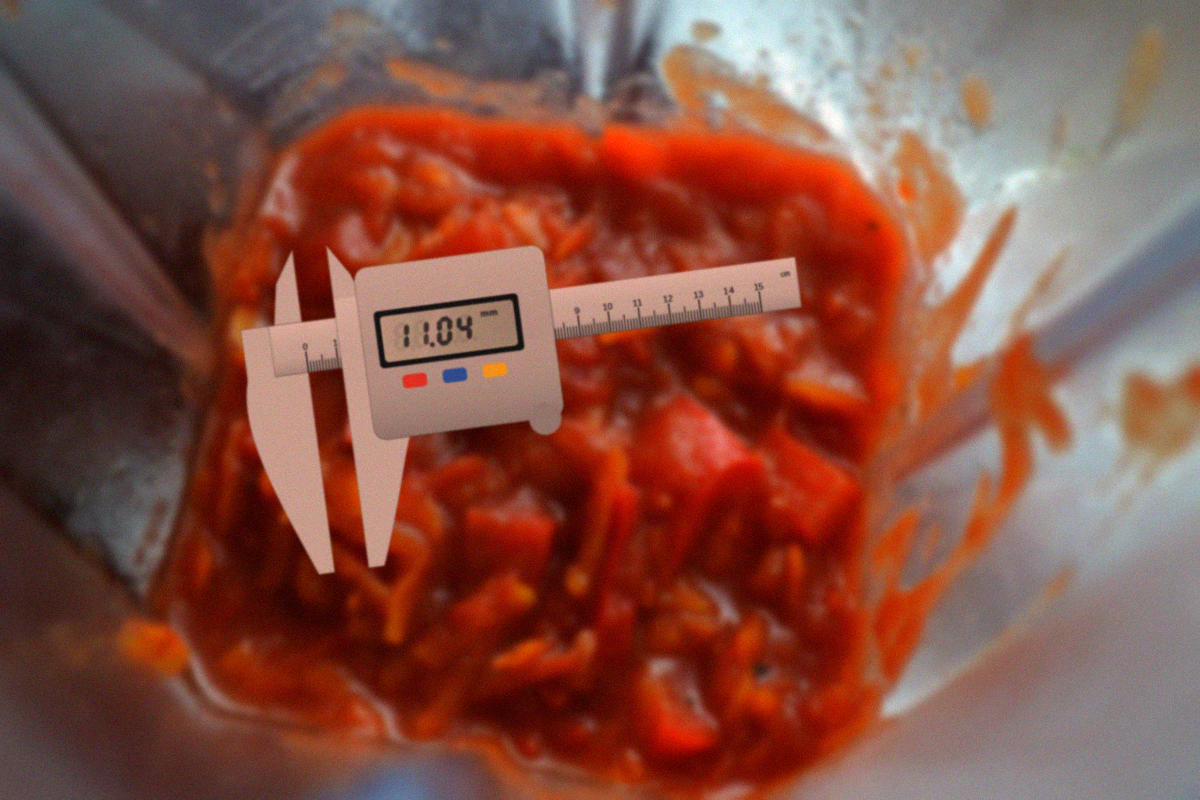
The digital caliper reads 11.04 mm
